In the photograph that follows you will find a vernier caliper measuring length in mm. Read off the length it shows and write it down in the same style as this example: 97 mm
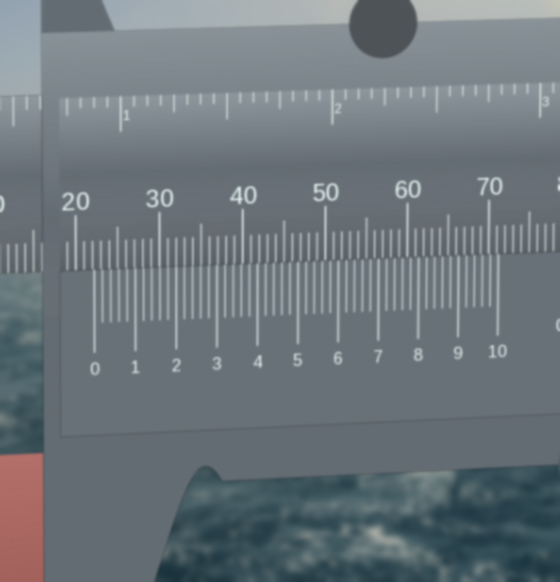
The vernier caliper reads 22.2 mm
